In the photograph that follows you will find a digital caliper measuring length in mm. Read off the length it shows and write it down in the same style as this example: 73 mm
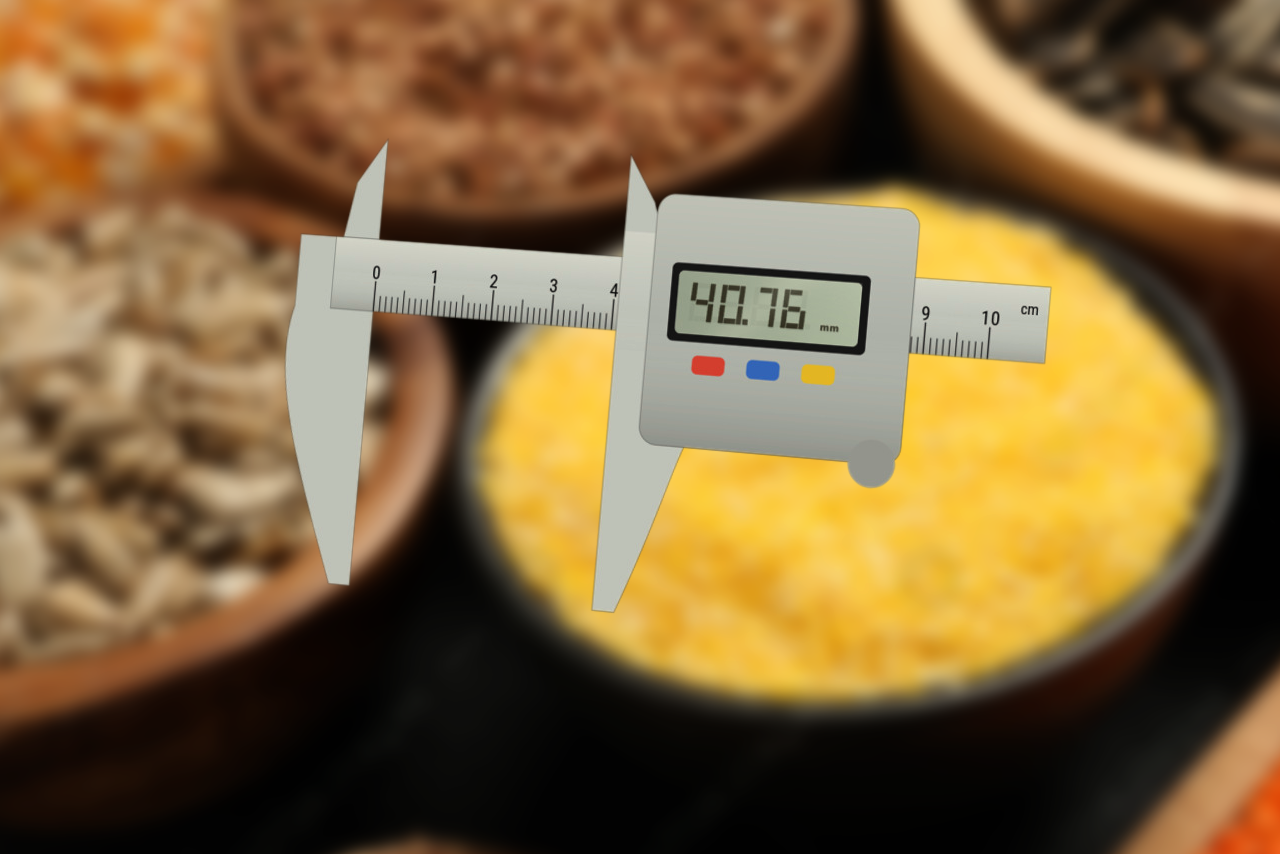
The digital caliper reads 40.76 mm
